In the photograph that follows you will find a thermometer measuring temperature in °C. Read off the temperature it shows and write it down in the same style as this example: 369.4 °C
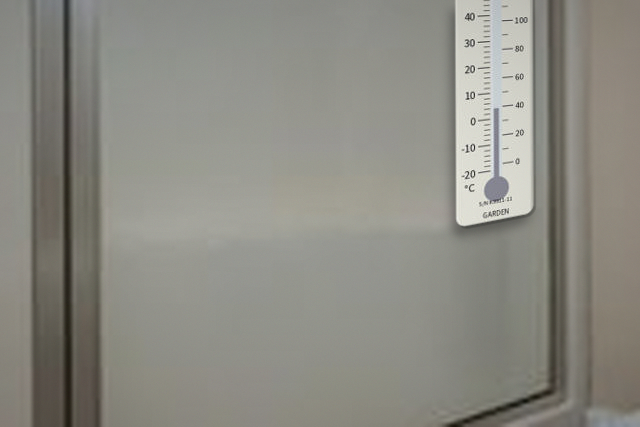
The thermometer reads 4 °C
